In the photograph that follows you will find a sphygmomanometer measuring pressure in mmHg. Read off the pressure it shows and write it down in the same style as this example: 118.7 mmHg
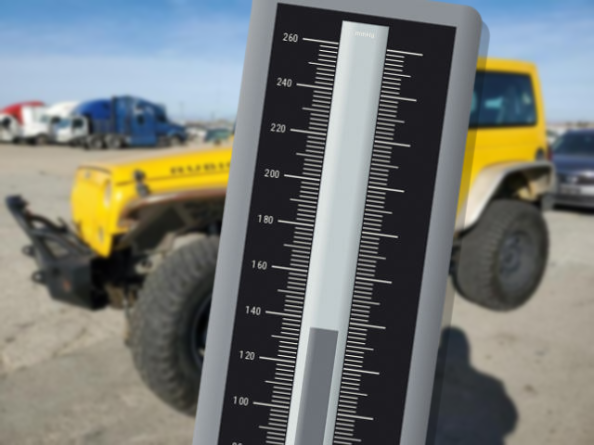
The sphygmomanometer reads 136 mmHg
